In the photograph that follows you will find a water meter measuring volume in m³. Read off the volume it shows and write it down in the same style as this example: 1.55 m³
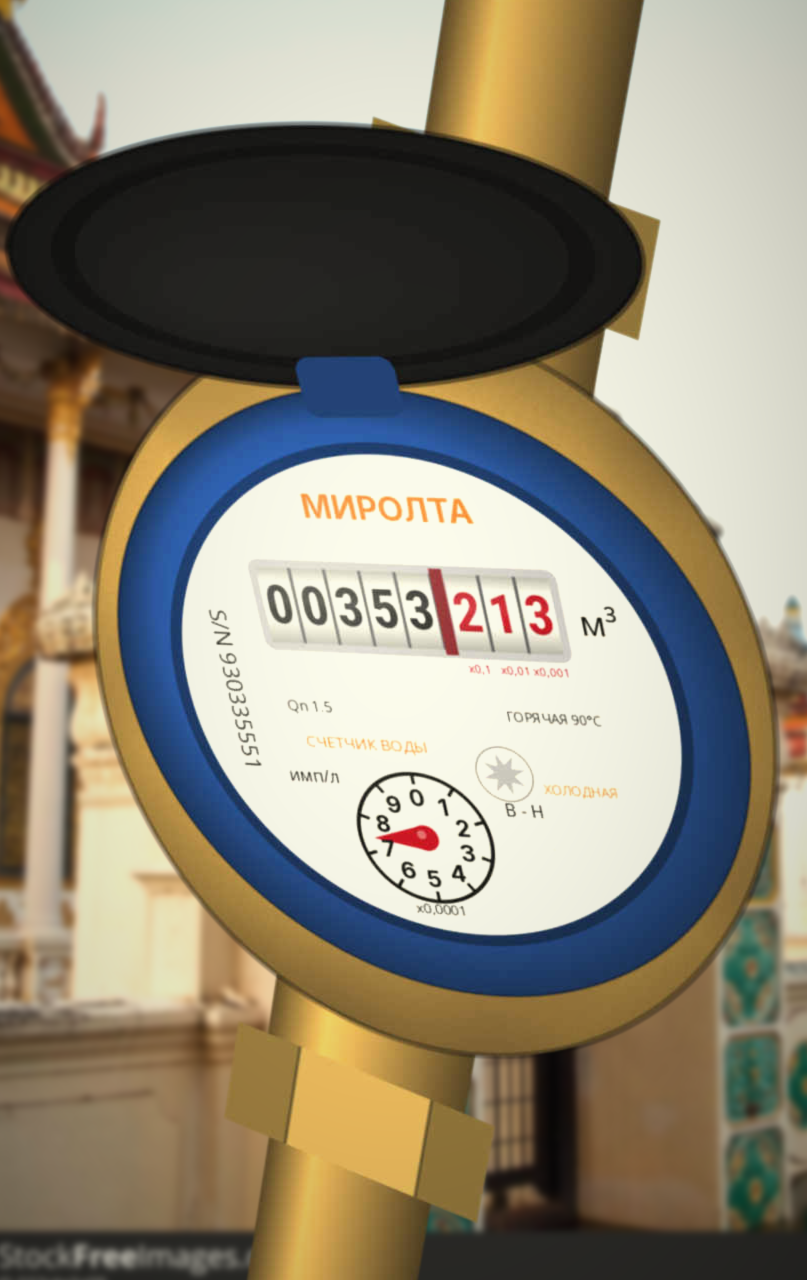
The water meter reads 353.2137 m³
